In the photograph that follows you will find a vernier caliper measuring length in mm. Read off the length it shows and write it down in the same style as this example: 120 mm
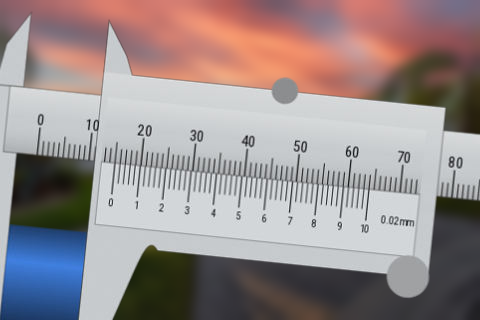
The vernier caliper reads 15.0 mm
